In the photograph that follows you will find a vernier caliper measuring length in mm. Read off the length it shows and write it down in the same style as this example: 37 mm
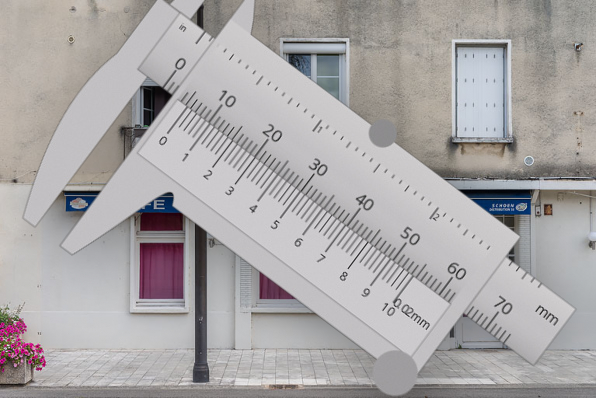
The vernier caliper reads 5.4 mm
